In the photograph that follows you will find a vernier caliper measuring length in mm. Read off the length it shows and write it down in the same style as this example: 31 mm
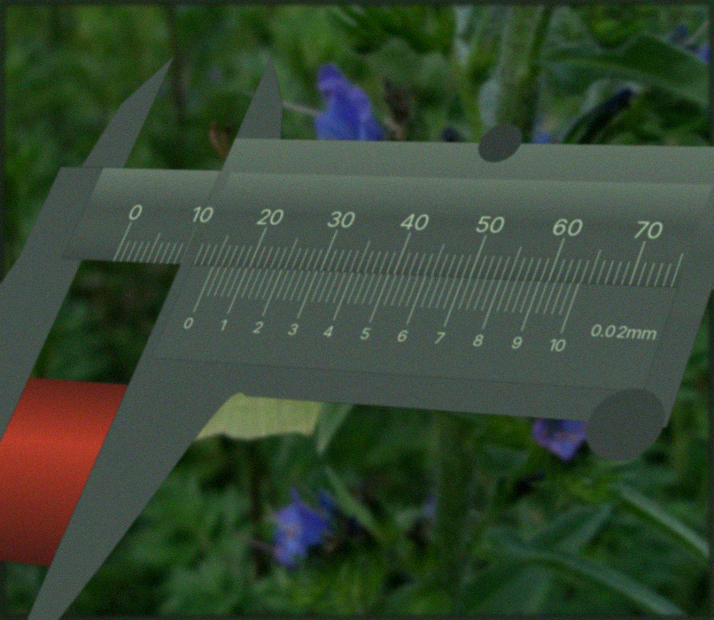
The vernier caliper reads 14.8 mm
